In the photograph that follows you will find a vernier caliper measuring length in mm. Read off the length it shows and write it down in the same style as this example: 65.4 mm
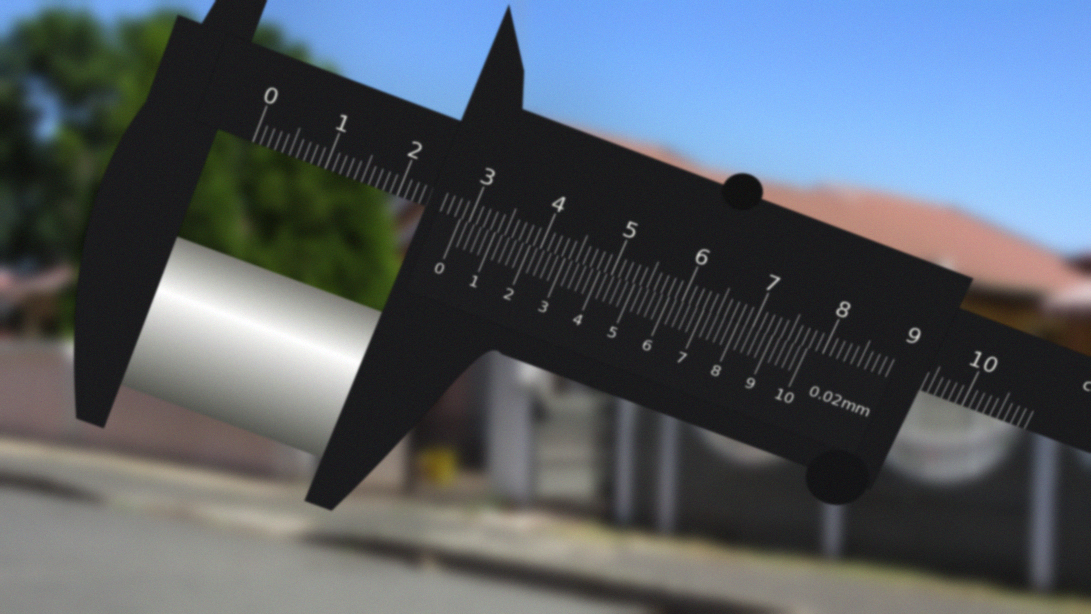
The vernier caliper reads 28.8 mm
